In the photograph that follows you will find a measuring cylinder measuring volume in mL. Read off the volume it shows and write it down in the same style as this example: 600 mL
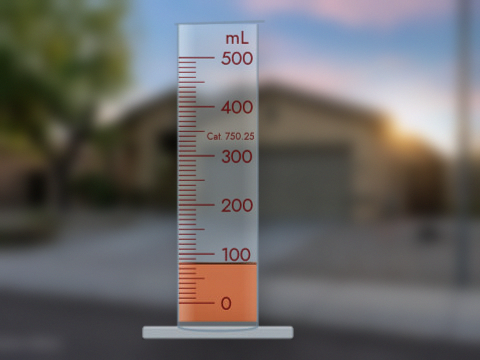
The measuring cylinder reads 80 mL
